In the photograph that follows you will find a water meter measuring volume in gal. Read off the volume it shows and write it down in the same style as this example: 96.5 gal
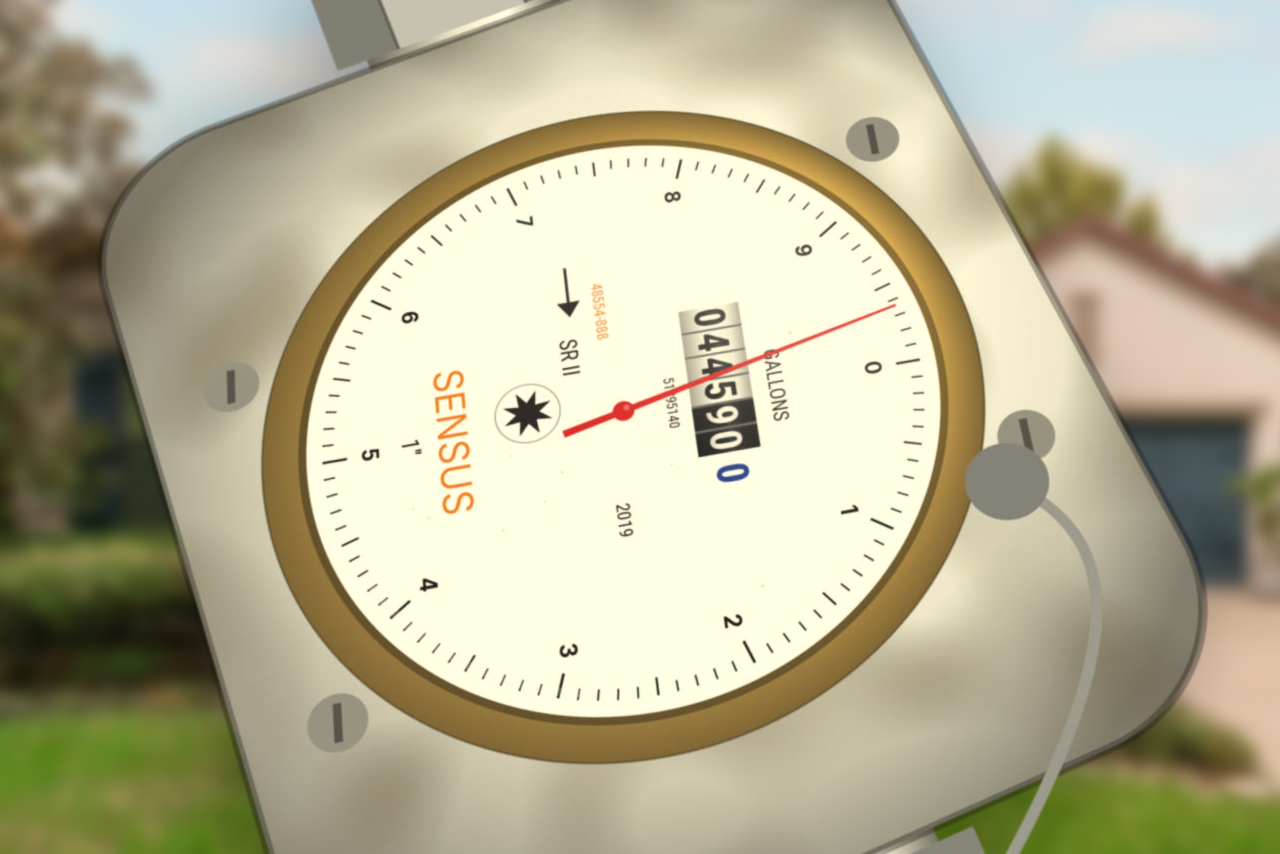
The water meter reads 445899.6 gal
